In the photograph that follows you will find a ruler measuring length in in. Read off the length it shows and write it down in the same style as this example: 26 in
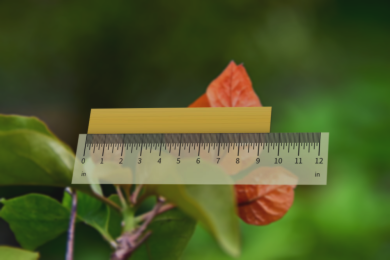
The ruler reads 9.5 in
